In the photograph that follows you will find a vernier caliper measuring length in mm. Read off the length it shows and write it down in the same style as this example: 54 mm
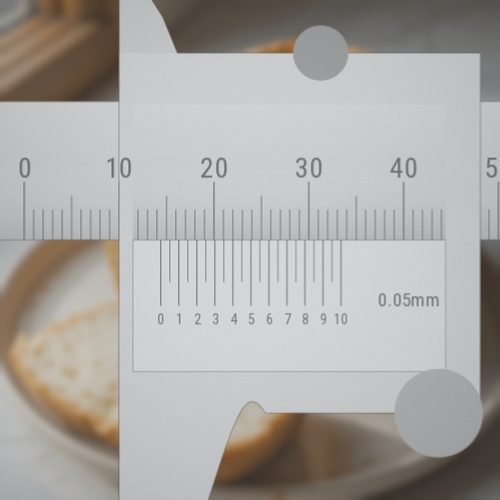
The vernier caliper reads 14.4 mm
